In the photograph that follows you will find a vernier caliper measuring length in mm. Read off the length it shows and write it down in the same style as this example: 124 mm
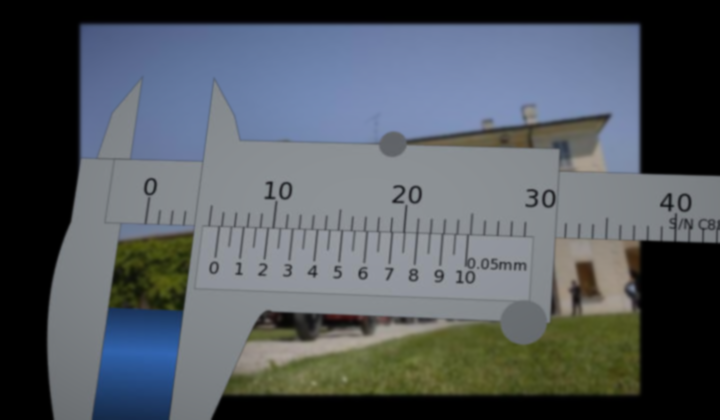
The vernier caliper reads 5.8 mm
